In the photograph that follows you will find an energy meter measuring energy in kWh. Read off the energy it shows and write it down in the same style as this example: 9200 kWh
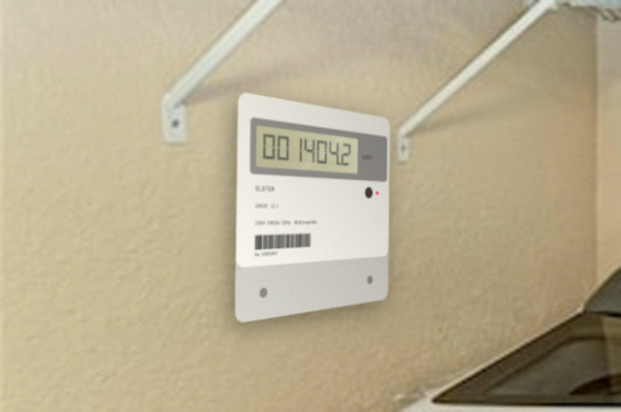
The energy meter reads 1404.2 kWh
